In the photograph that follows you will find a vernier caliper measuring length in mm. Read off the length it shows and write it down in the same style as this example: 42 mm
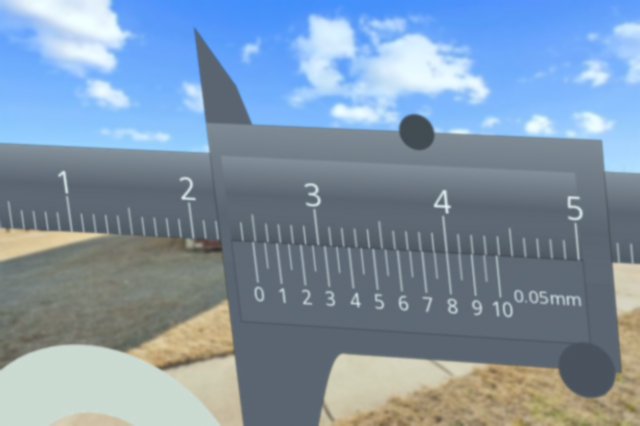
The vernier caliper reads 24.8 mm
